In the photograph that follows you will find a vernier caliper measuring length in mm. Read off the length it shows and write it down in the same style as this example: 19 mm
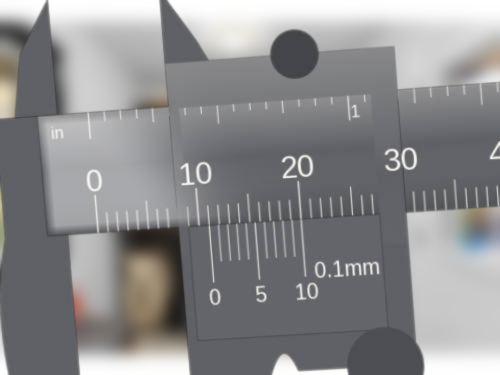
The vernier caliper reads 11.0 mm
